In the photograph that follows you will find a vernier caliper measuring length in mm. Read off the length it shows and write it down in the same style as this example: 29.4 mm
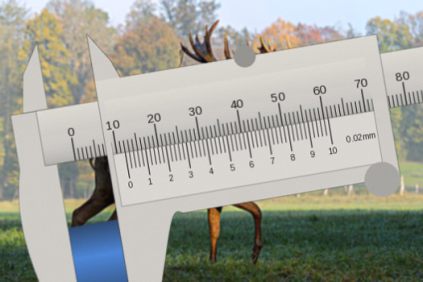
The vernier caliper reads 12.0 mm
